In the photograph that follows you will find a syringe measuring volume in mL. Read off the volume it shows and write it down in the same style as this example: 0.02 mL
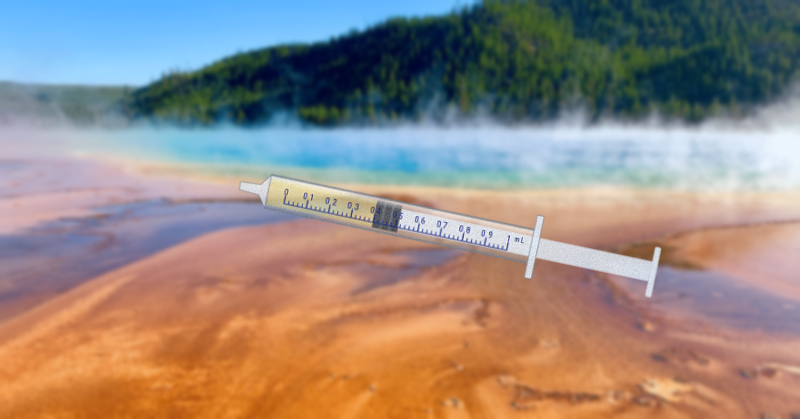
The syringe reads 0.4 mL
